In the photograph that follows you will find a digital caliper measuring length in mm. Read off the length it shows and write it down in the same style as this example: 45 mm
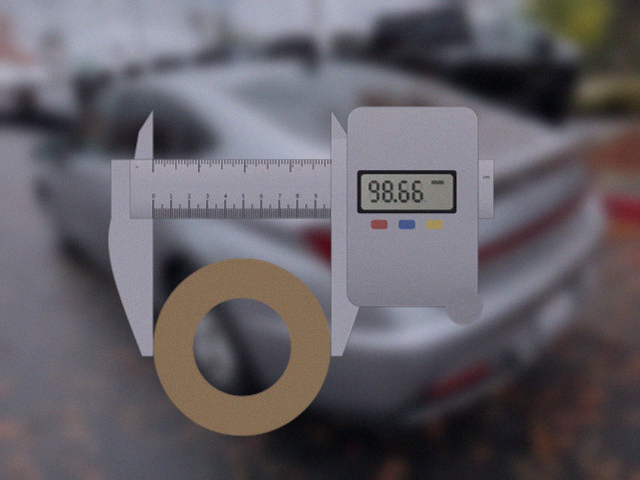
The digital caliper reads 98.66 mm
